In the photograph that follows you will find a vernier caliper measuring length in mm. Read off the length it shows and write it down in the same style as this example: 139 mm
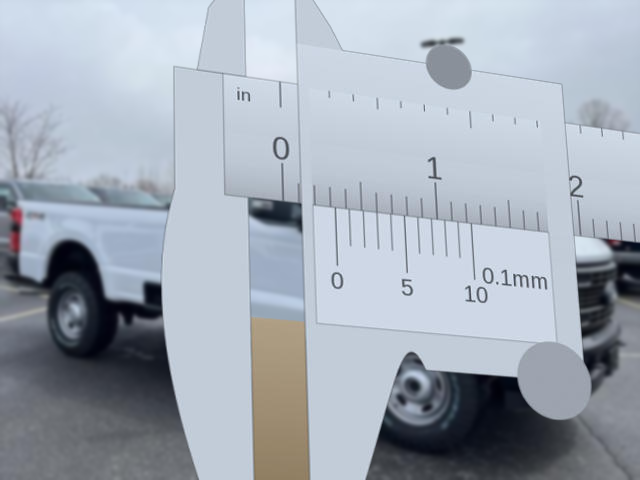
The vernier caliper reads 3.3 mm
